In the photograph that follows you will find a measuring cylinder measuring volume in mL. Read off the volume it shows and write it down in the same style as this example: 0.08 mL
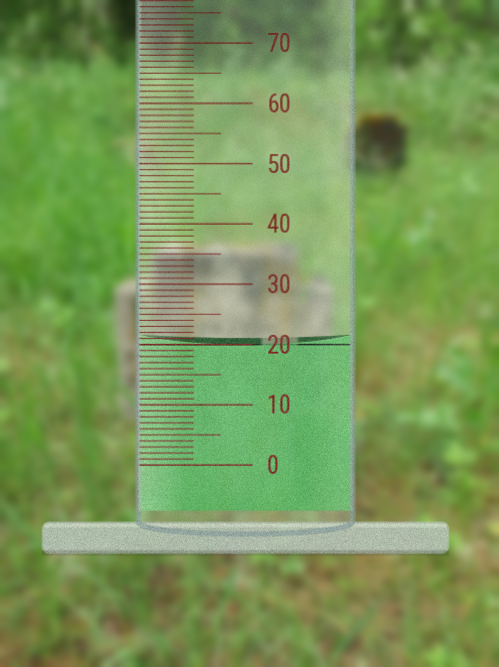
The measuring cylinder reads 20 mL
